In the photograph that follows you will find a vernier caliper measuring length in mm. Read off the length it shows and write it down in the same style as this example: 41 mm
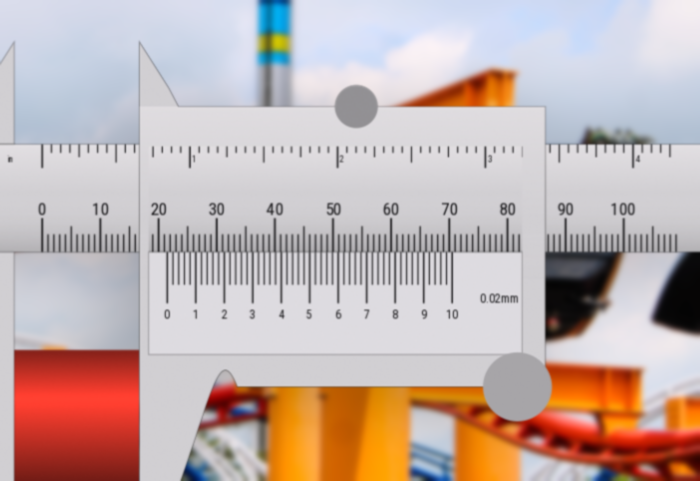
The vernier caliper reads 21.5 mm
